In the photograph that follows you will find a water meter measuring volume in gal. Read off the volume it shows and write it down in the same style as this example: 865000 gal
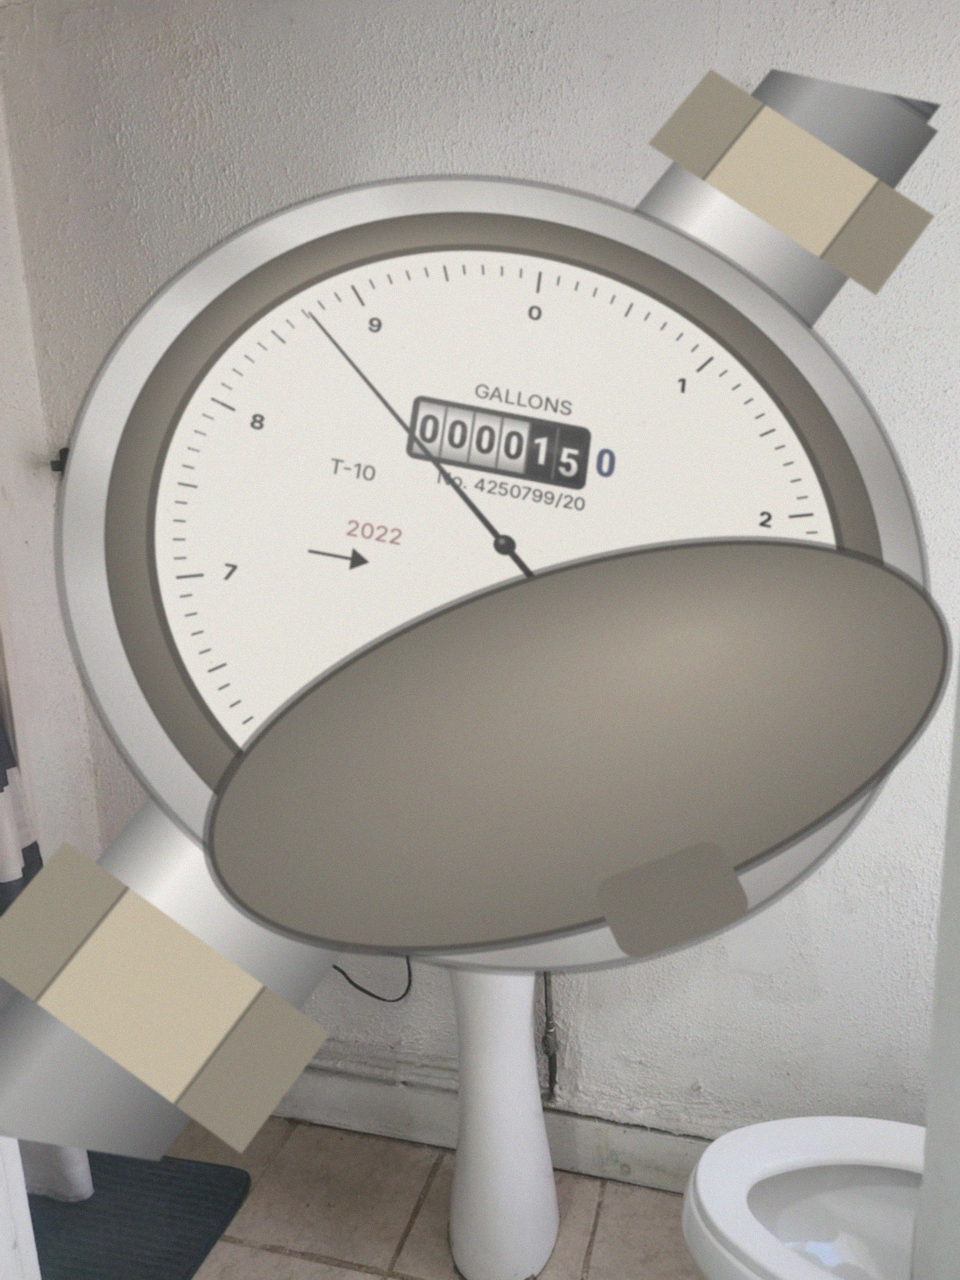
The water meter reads 148.7 gal
